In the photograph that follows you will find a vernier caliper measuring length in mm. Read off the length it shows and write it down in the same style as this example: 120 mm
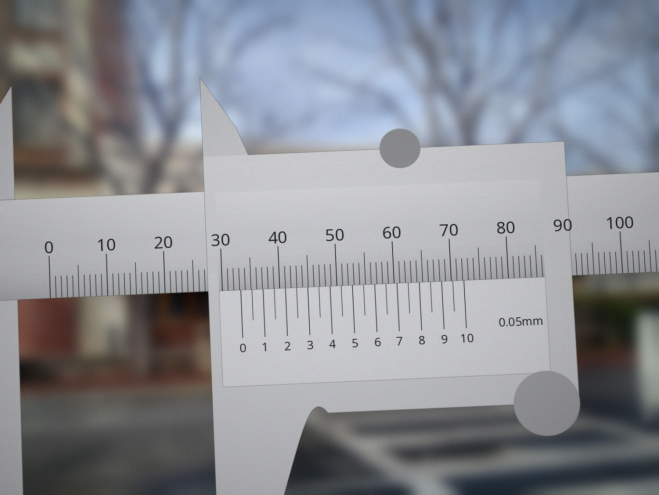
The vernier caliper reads 33.2 mm
